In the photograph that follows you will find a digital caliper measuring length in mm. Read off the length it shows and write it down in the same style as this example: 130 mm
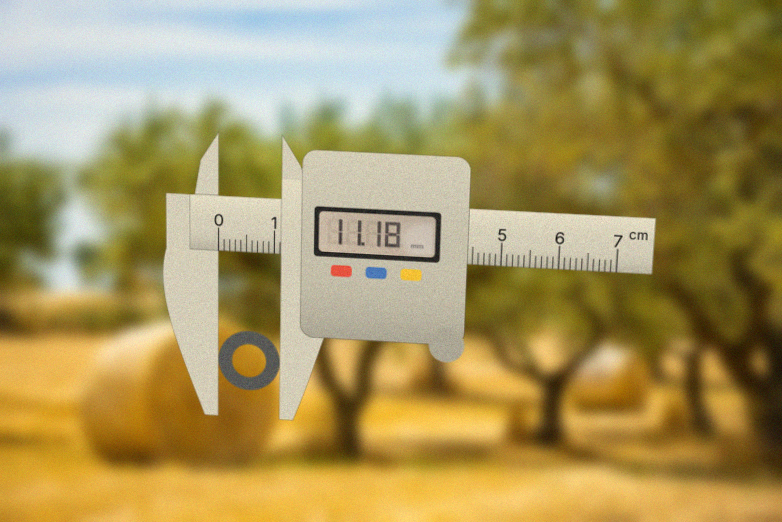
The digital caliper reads 11.18 mm
